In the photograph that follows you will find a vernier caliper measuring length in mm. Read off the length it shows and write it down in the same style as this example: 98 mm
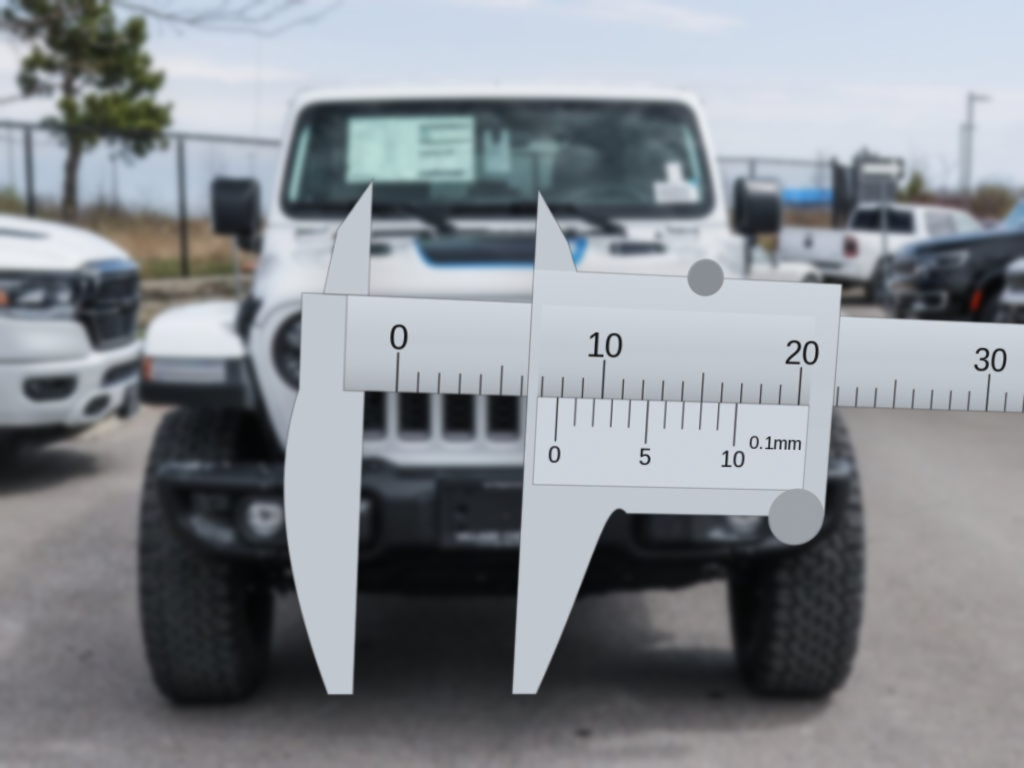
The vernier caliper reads 7.8 mm
